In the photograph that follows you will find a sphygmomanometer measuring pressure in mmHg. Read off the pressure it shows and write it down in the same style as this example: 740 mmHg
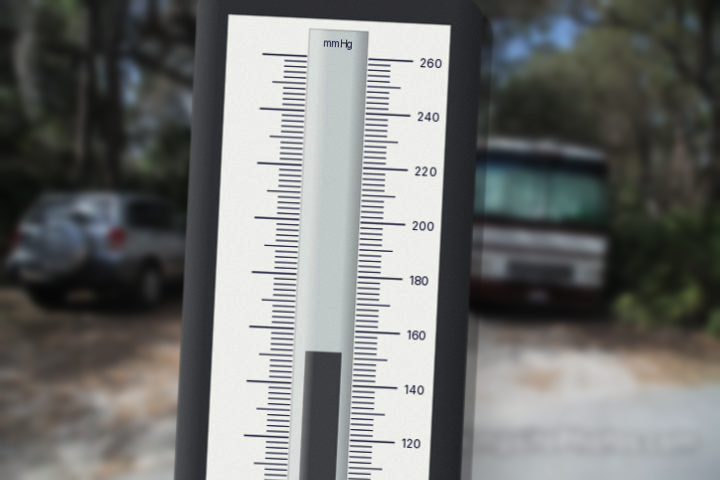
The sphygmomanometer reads 152 mmHg
